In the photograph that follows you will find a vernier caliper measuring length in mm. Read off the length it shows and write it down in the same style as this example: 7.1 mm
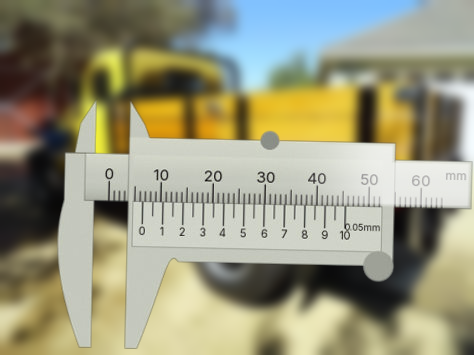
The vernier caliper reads 6.5 mm
